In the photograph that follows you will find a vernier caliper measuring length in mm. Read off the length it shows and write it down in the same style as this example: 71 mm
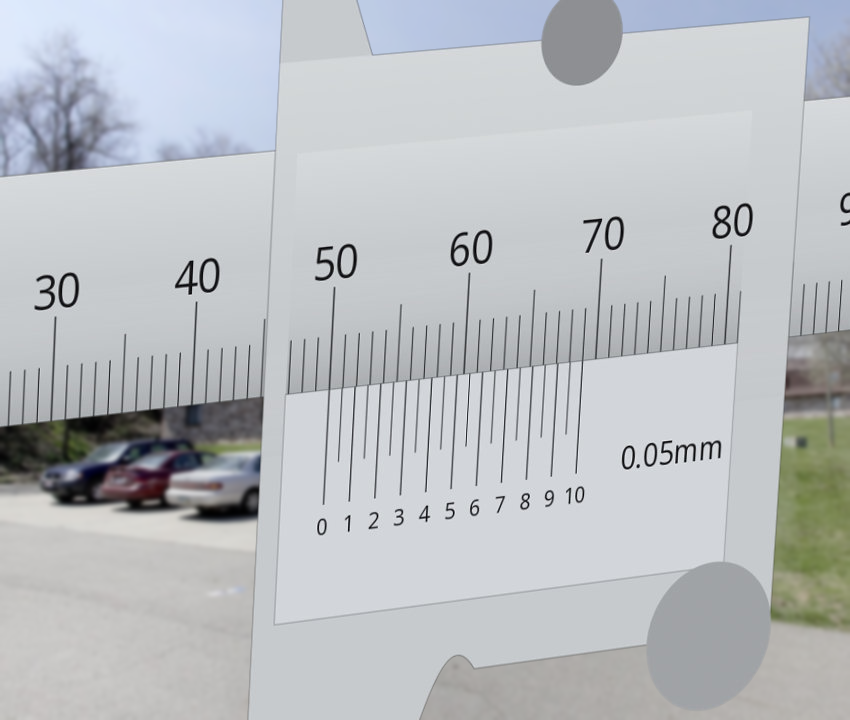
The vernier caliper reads 50.0 mm
